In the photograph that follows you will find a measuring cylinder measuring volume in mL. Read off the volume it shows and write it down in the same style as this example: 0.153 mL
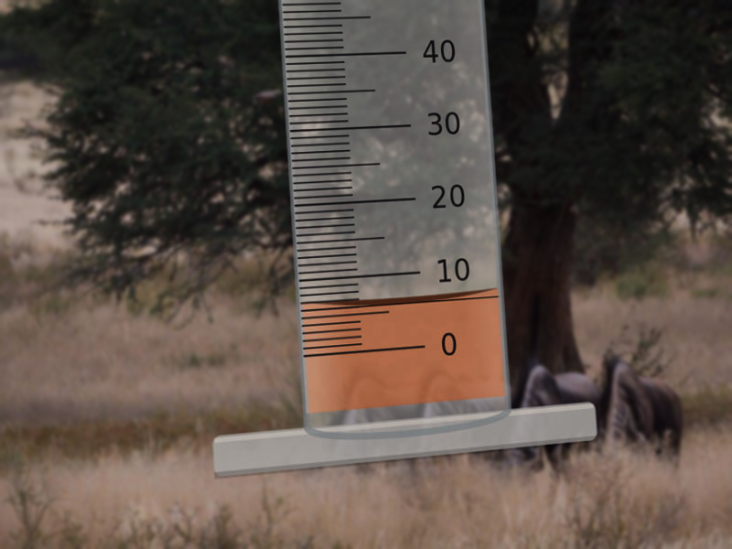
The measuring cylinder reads 6 mL
